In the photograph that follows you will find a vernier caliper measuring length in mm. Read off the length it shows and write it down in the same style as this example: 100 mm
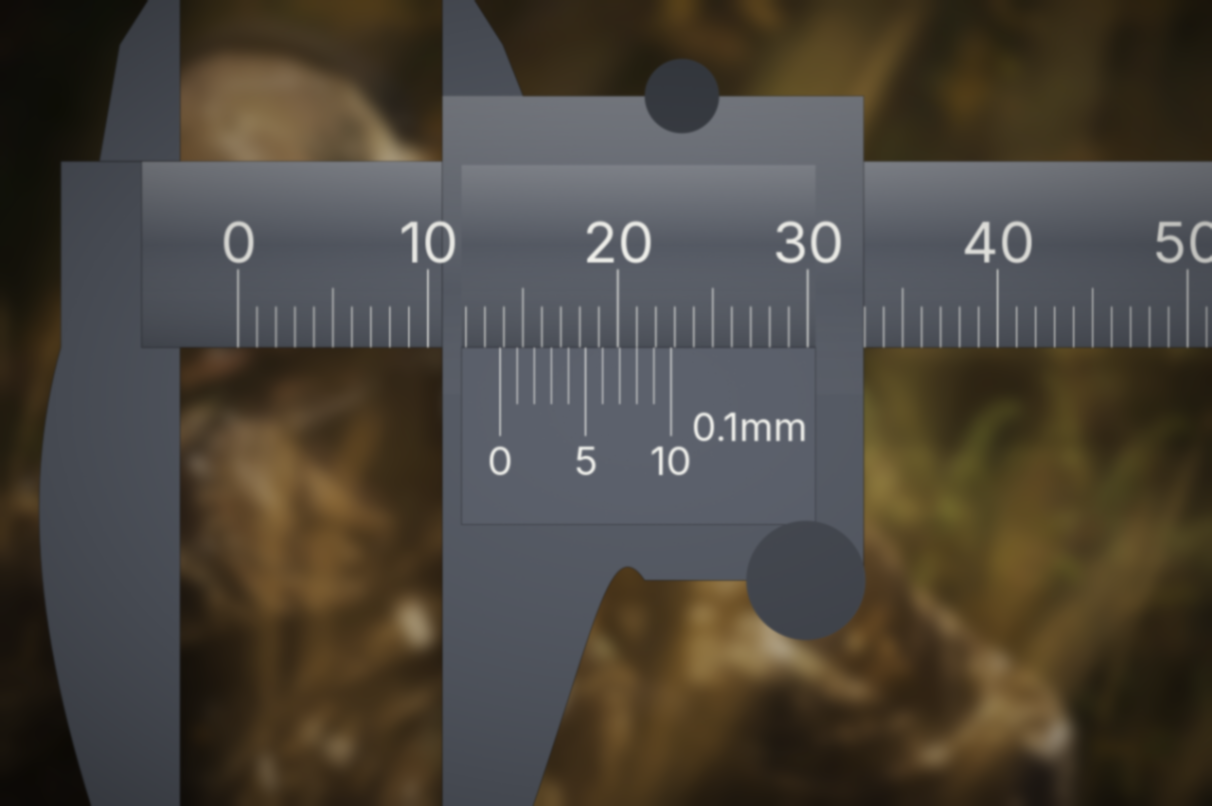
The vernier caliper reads 13.8 mm
